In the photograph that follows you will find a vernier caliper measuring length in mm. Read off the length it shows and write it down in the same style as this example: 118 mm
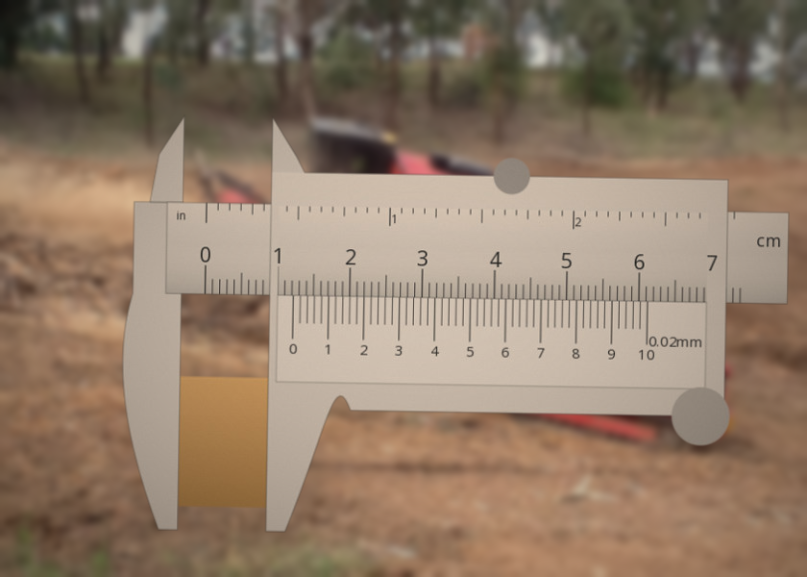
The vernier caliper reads 12.2 mm
